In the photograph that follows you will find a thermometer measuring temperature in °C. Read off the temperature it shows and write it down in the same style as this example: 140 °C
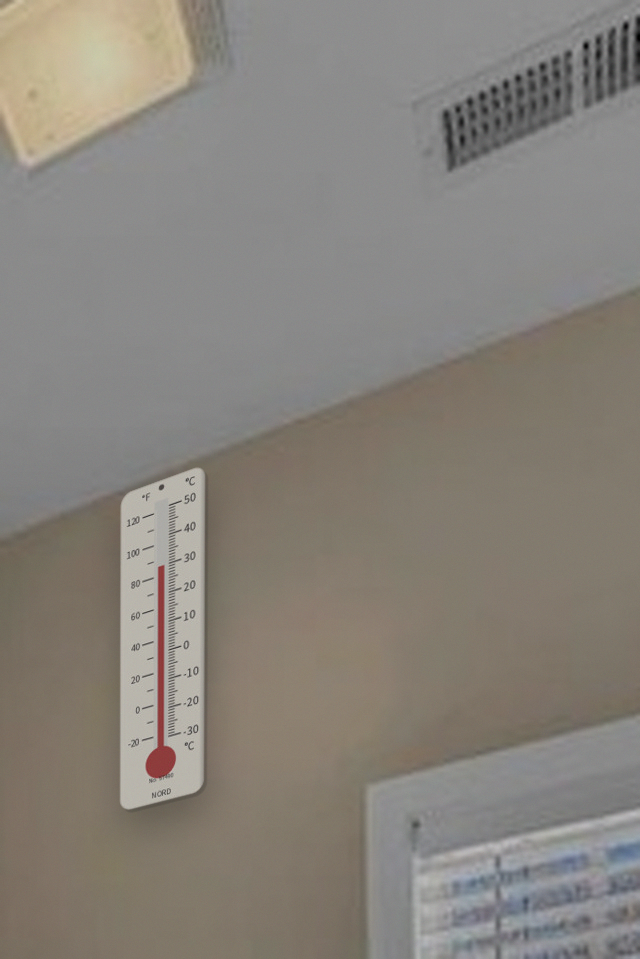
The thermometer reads 30 °C
